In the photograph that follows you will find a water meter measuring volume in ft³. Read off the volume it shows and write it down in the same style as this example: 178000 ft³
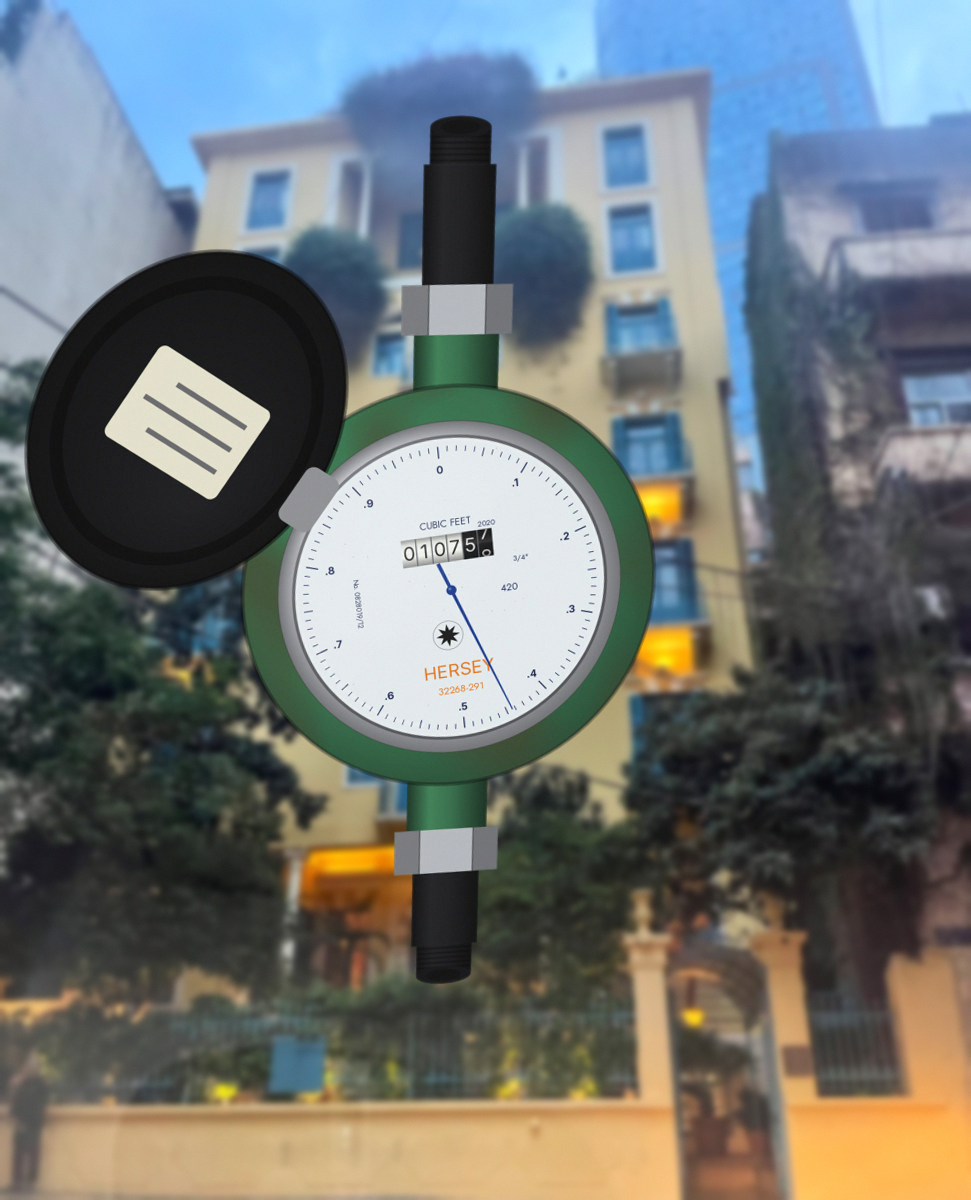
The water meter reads 10757.44 ft³
